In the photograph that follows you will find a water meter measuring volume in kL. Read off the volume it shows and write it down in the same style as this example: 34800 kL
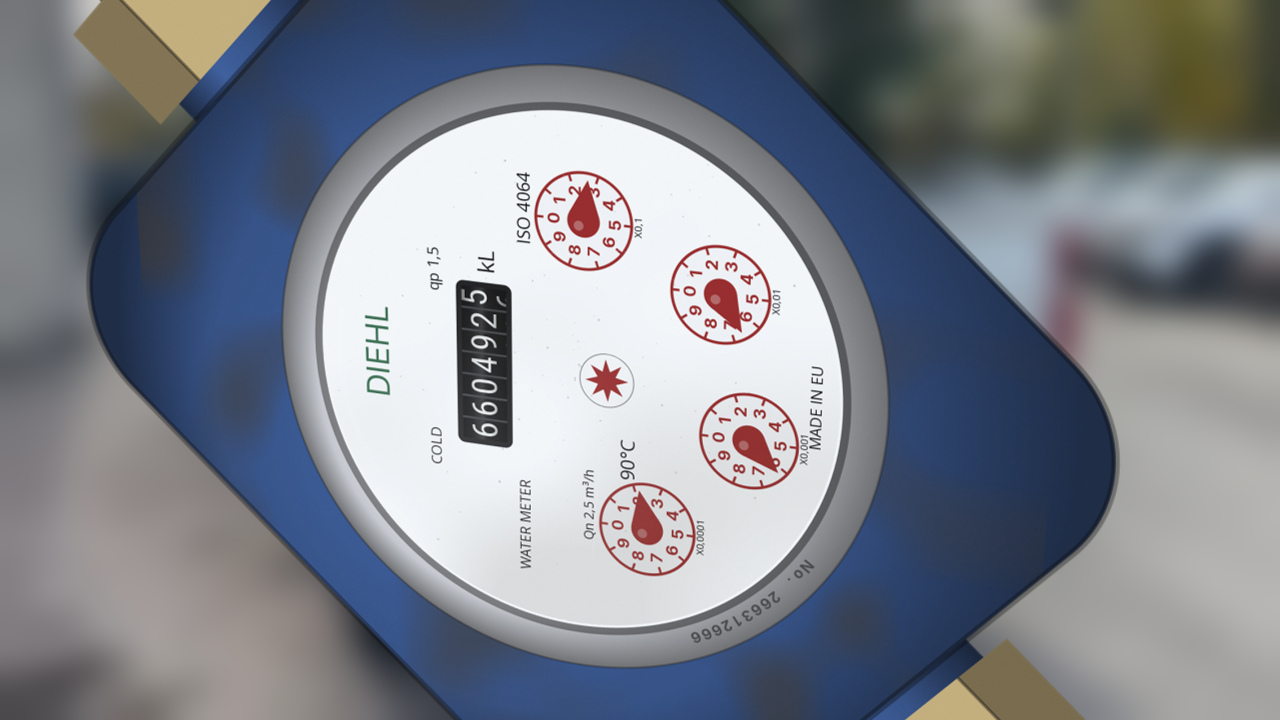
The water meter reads 6604925.2662 kL
